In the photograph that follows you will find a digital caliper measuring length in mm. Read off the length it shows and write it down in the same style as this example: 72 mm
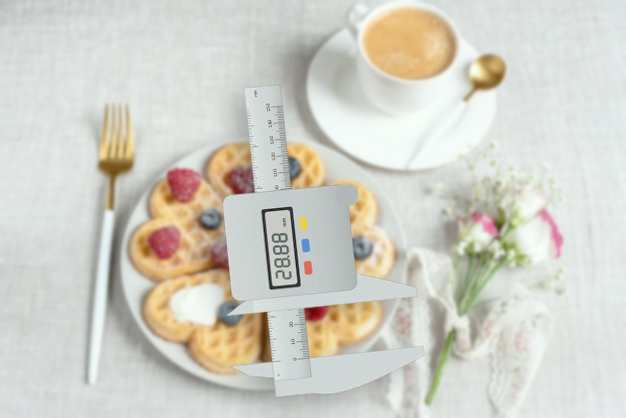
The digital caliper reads 28.88 mm
